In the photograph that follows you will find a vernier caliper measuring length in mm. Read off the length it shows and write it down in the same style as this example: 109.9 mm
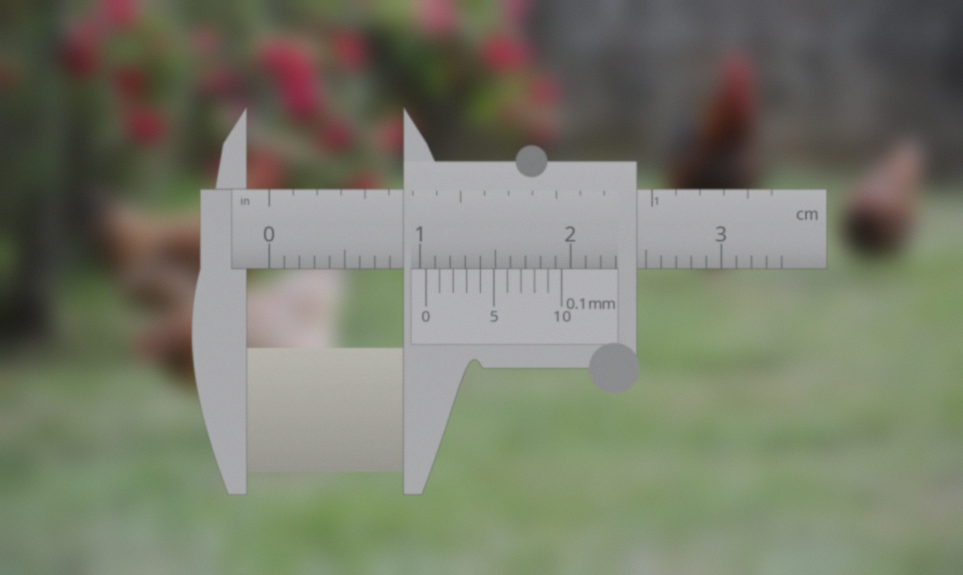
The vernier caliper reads 10.4 mm
